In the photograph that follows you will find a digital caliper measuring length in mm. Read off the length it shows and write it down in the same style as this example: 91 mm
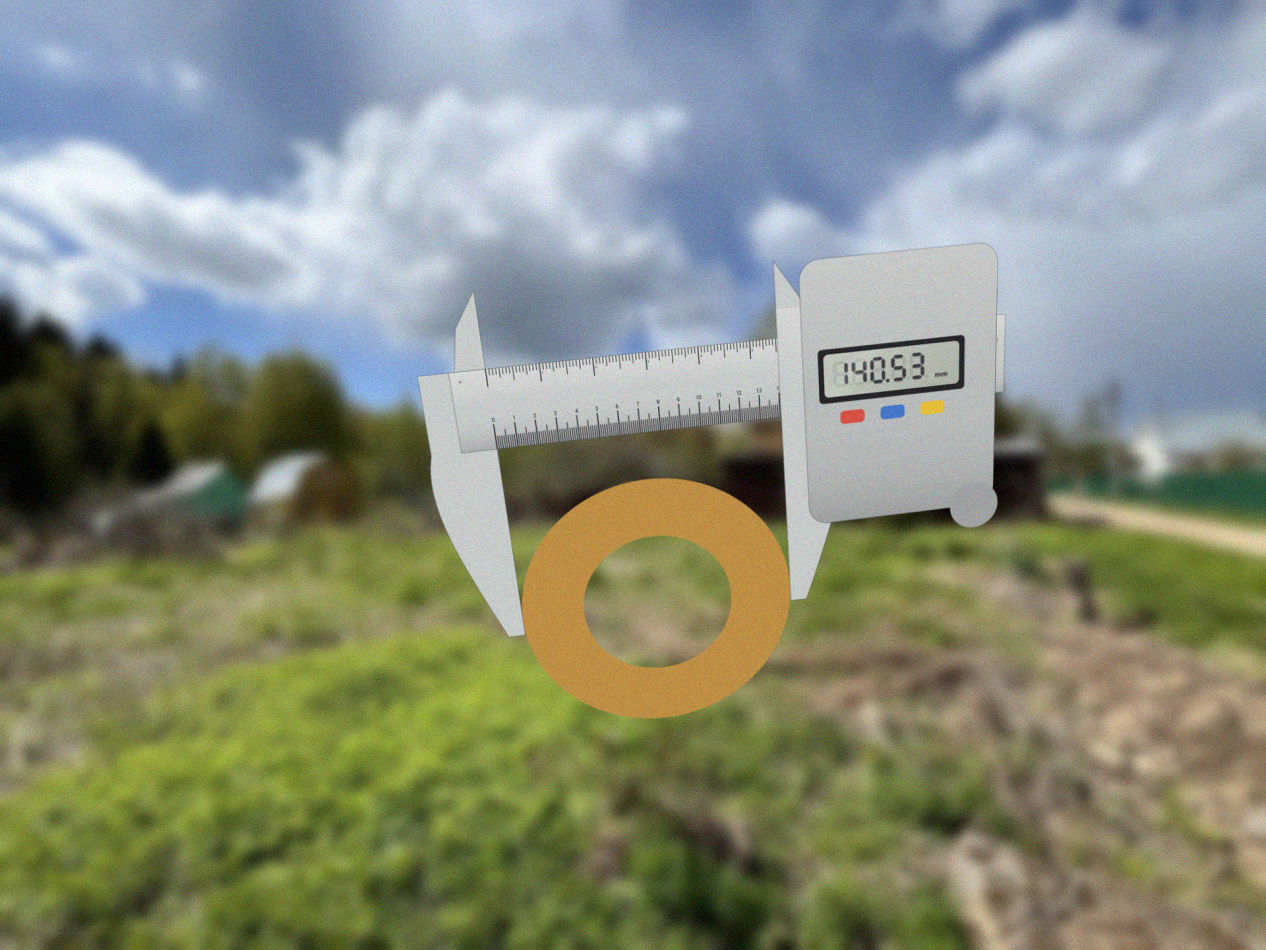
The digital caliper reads 140.53 mm
